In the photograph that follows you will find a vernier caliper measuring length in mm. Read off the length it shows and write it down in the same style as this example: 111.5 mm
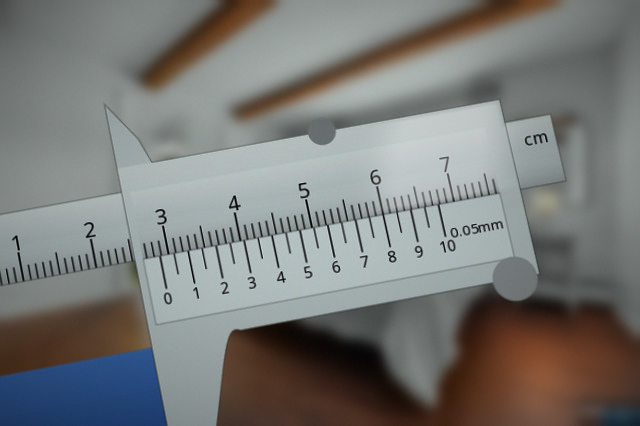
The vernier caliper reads 28.8 mm
